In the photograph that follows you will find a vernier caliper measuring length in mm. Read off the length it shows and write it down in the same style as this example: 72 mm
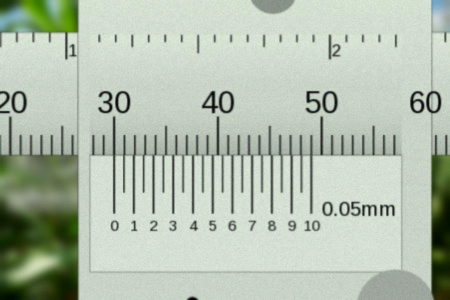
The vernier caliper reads 30.0 mm
